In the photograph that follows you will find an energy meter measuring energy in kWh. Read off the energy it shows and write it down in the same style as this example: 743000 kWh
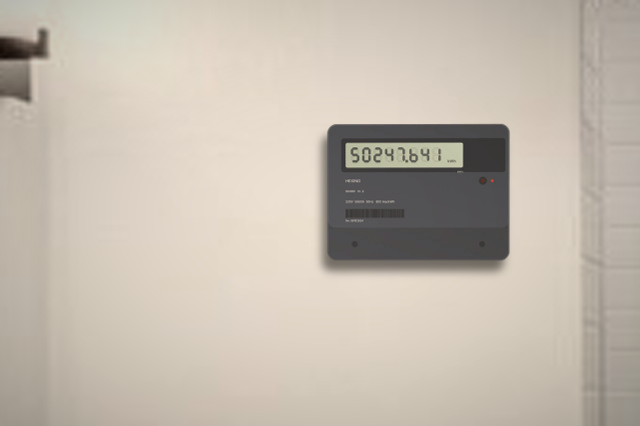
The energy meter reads 50247.641 kWh
